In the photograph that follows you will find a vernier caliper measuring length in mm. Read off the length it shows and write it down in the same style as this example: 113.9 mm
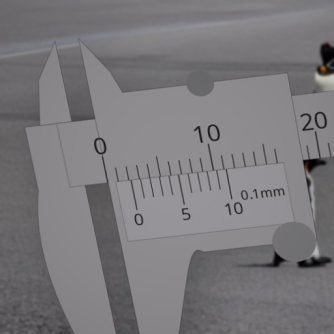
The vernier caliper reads 2.2 mm
